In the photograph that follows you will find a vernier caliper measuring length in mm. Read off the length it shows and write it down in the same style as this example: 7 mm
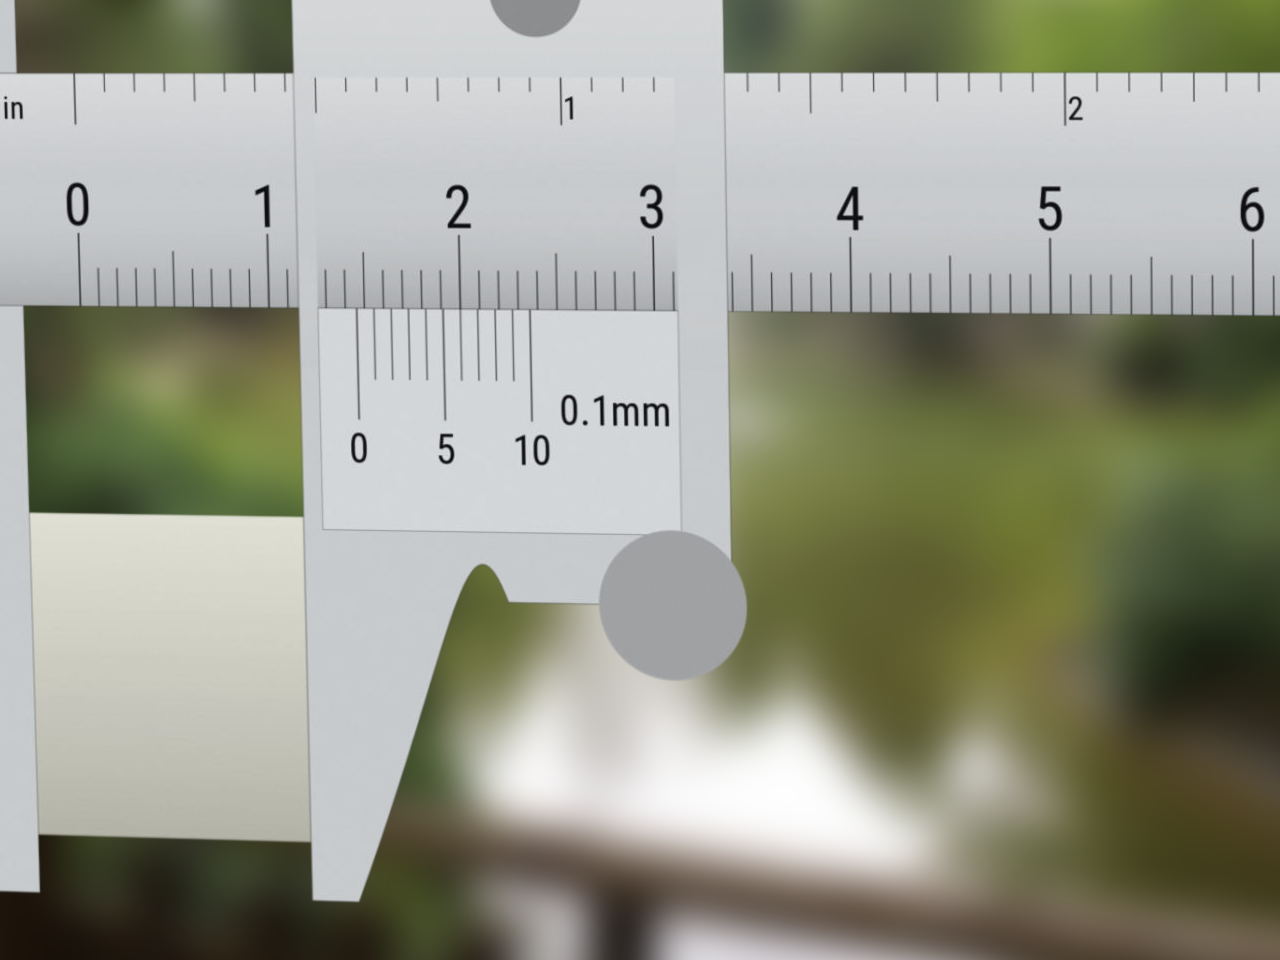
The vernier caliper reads 14.6 mm
